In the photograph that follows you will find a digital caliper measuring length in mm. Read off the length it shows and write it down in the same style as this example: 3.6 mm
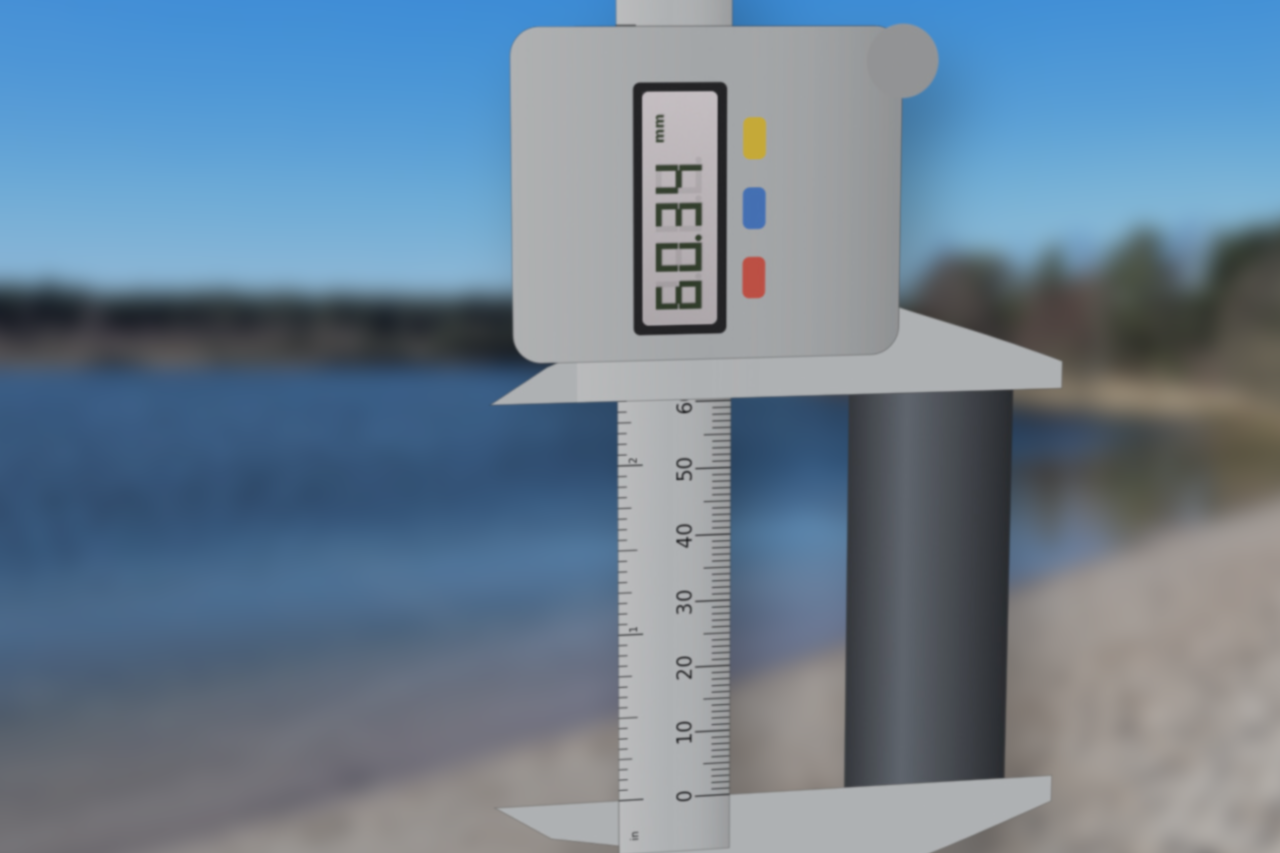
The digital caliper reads 60.34 mm
